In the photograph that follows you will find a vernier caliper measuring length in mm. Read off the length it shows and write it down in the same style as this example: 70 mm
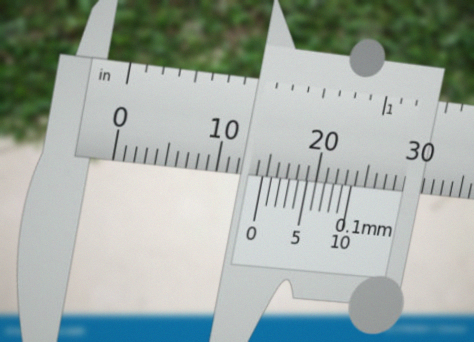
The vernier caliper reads 14.6 mm
